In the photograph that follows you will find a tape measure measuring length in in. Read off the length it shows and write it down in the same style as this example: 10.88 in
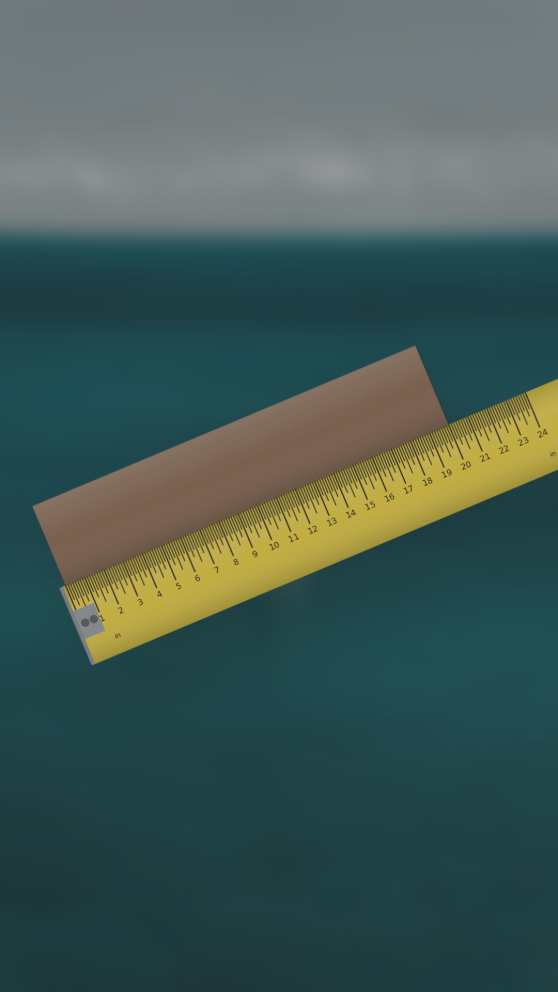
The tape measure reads 20 in
